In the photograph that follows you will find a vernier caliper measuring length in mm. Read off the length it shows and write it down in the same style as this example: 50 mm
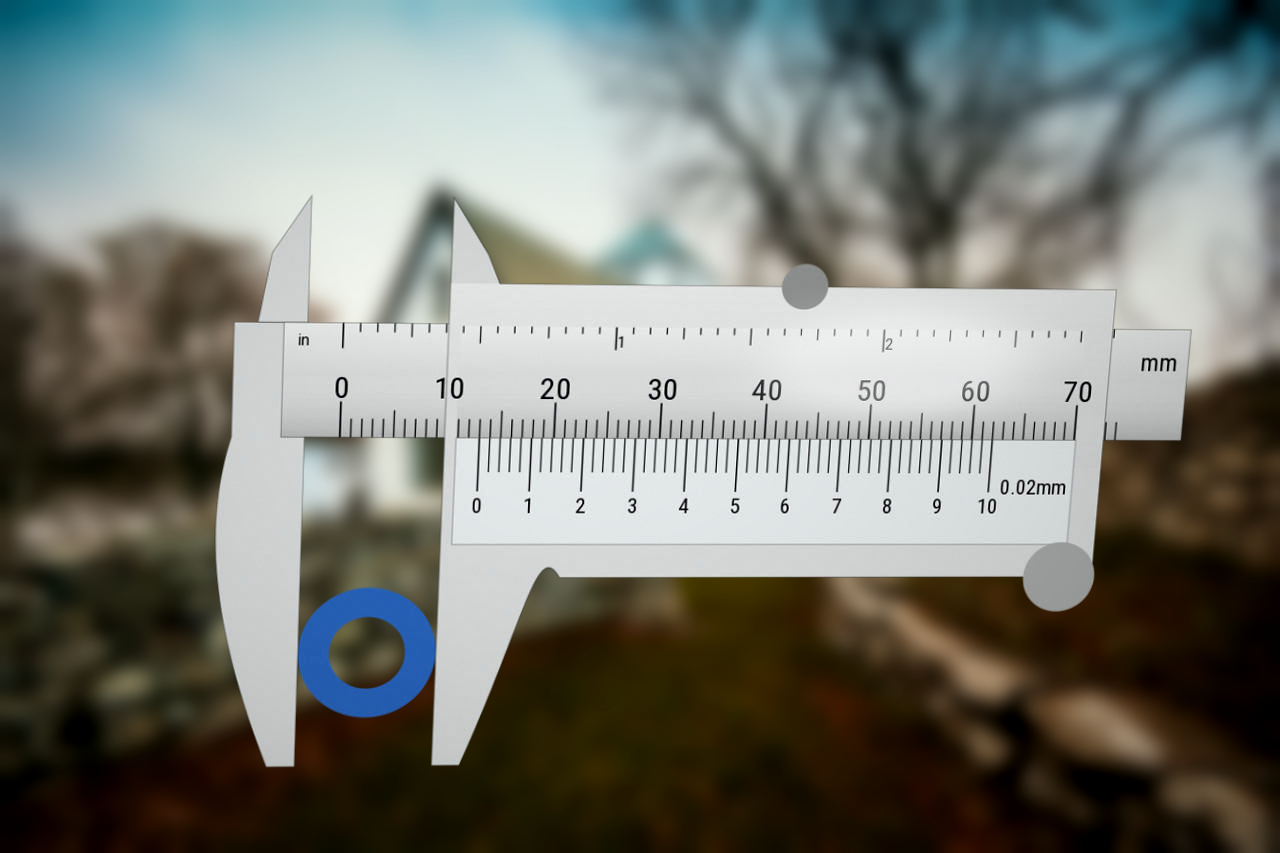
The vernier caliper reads 13.0 mm
